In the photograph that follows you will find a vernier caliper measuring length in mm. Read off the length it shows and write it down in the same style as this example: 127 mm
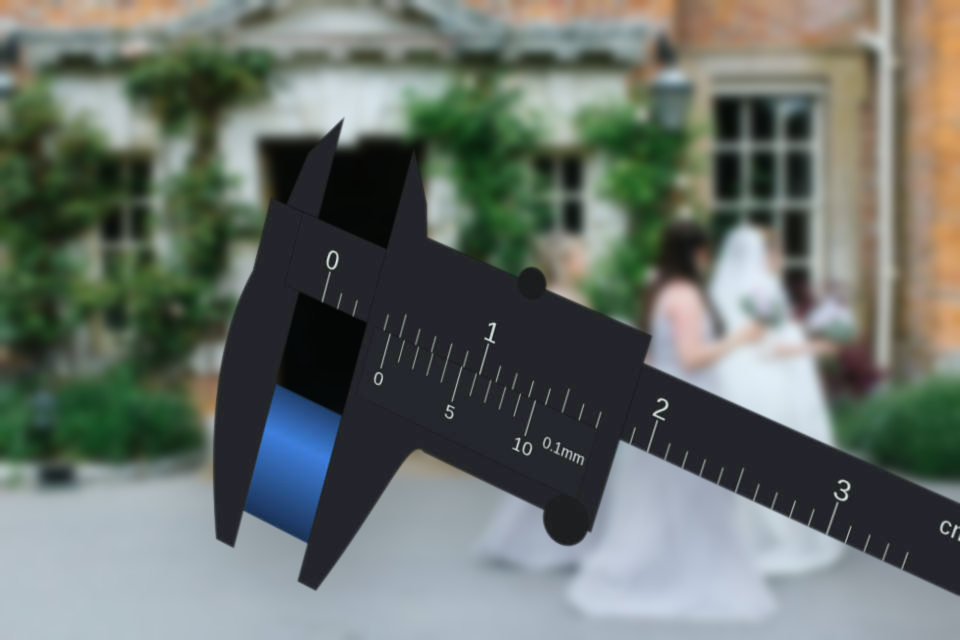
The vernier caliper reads 4.4 mm
